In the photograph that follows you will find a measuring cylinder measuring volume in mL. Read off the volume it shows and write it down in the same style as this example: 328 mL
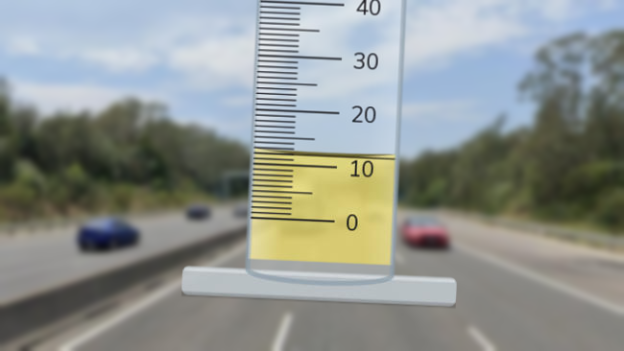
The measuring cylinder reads 12 mL
